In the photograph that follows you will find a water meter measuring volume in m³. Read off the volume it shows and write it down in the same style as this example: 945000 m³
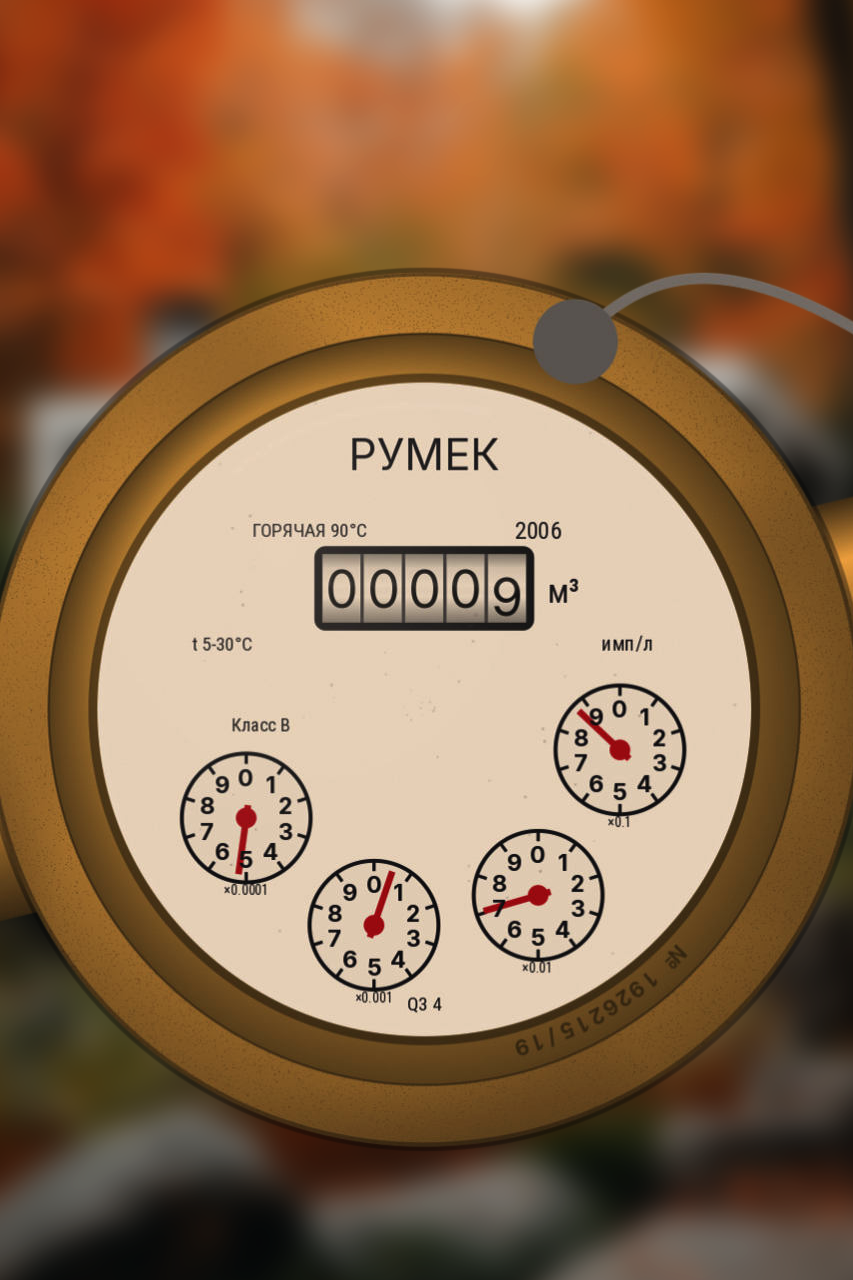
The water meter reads 8.8705 m³
